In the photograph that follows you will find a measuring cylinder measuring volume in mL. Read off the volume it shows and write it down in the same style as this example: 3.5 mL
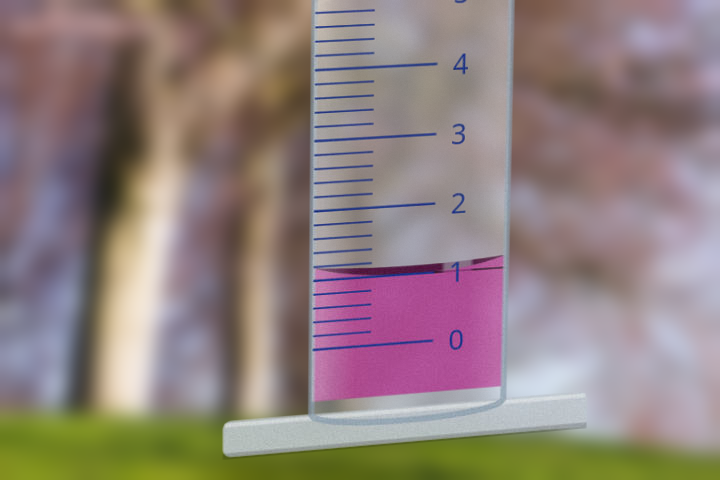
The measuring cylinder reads 1 mL
